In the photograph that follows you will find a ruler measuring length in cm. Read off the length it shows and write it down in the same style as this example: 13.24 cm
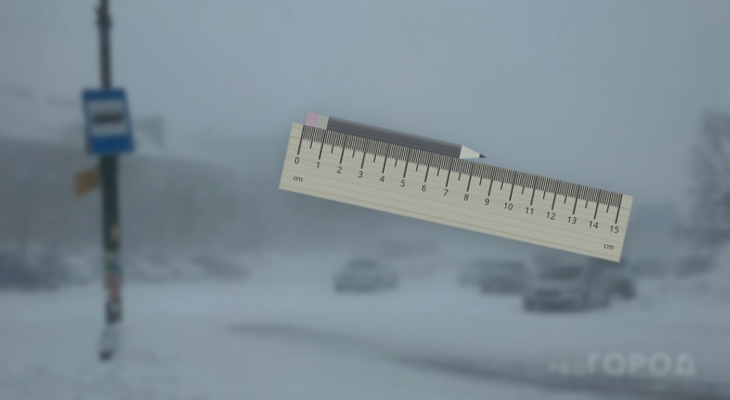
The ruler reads 8.5 cm
